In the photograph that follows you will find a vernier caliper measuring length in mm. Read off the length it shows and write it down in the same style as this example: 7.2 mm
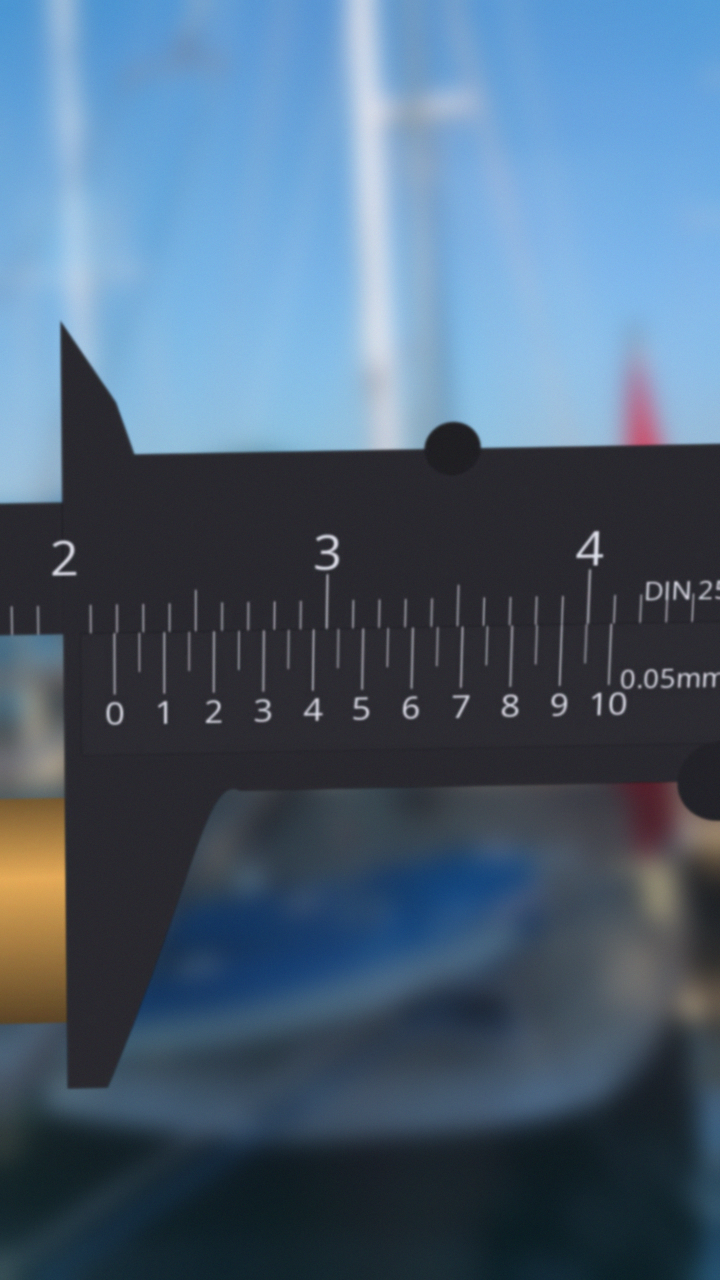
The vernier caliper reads 21.9 mm
